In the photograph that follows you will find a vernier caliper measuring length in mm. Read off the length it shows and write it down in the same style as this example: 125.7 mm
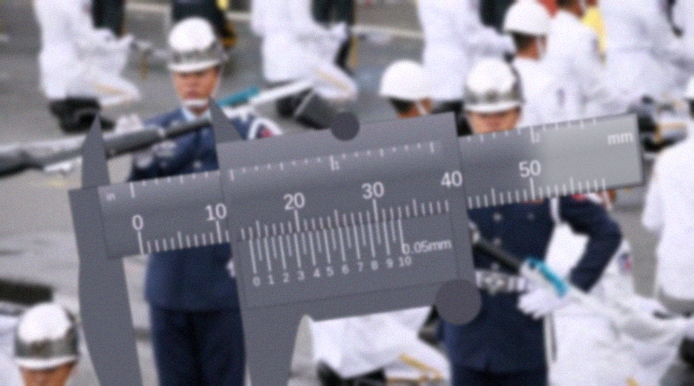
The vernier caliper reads 13.8 mm
